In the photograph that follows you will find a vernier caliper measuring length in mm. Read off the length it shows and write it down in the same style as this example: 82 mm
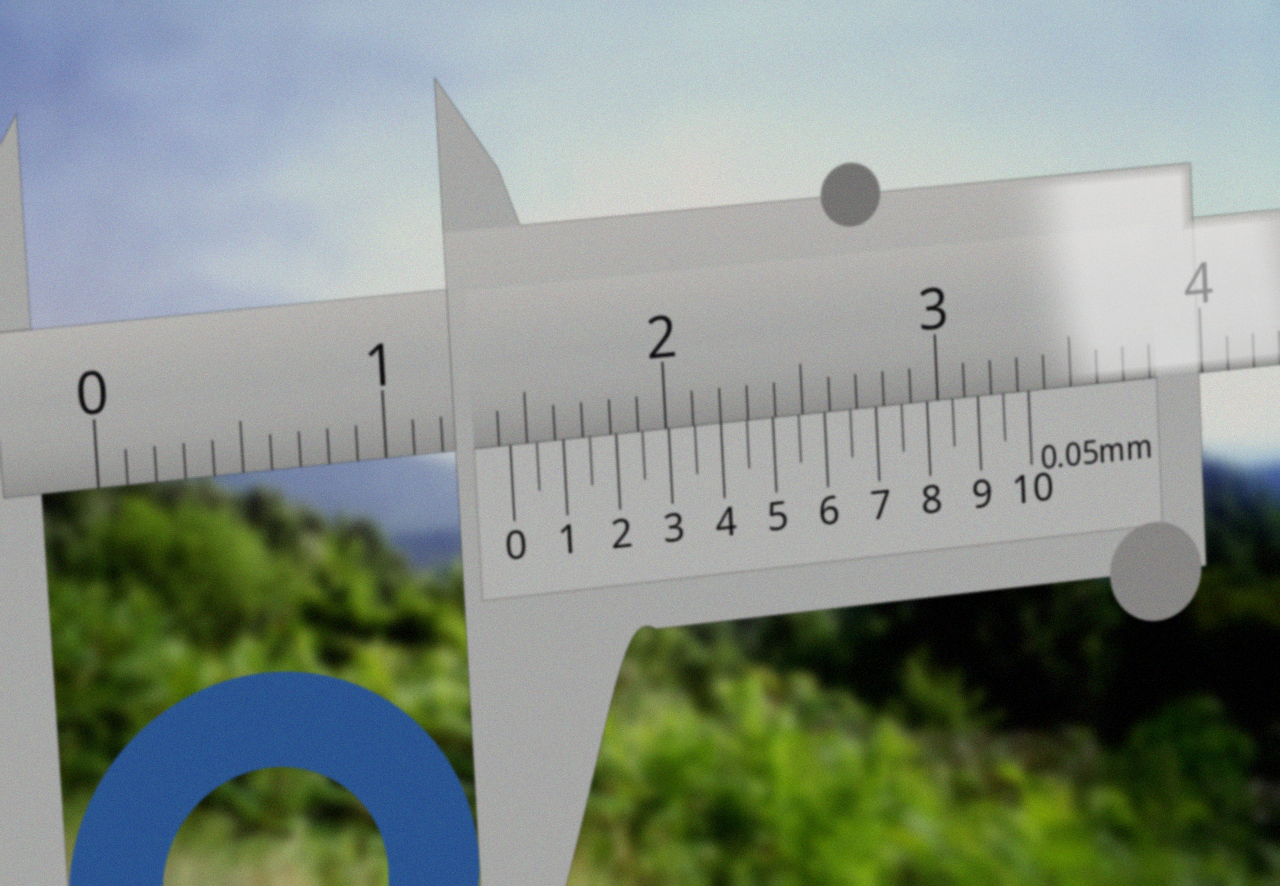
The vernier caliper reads 14.4 mm
